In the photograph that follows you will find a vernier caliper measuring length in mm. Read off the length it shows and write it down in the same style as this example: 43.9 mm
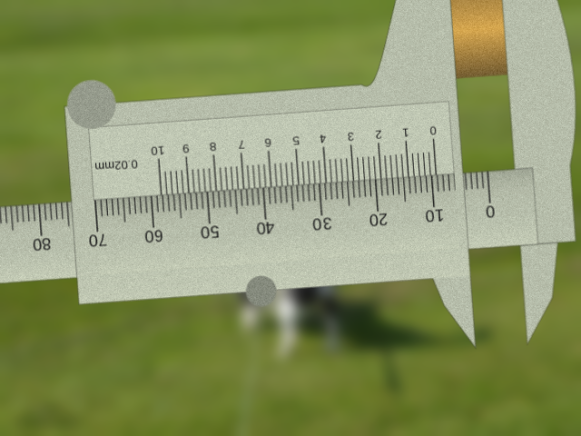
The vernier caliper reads 9.2 mm
